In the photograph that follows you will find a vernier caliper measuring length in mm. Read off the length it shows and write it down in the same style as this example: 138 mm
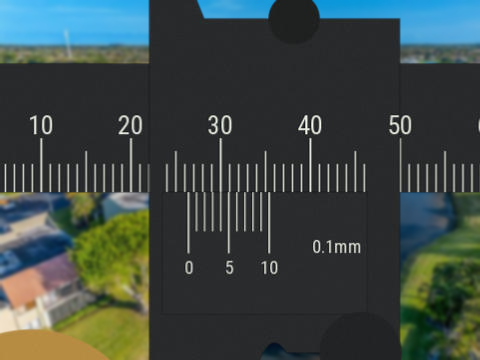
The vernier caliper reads 26.4 mm
